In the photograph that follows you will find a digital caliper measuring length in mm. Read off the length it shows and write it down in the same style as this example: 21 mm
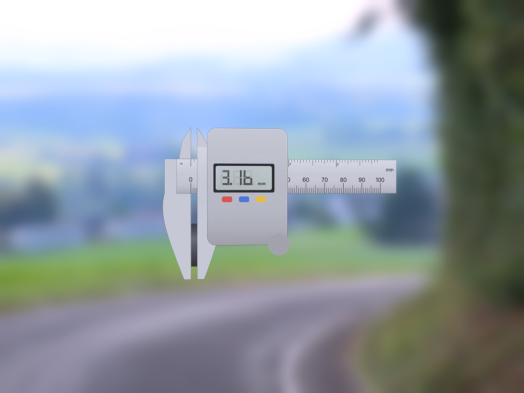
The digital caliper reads 3.16 mm
